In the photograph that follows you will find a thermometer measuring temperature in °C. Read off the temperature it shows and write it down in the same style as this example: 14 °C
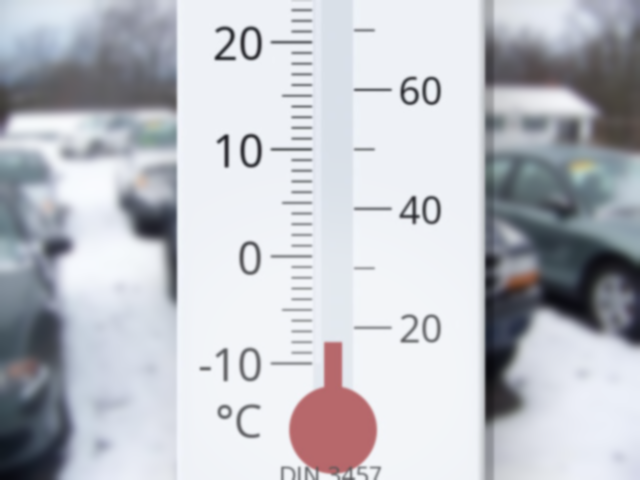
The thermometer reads -8 °C
